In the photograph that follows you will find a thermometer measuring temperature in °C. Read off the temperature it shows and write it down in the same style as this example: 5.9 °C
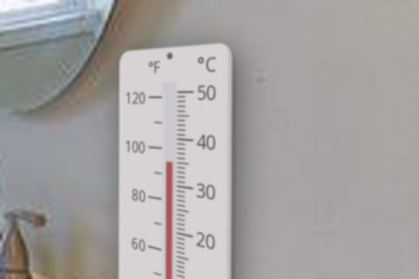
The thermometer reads 35 °C
